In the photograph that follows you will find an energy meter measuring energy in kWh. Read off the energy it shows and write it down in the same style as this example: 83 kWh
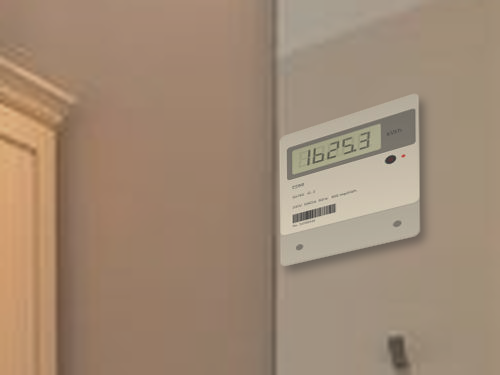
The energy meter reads 1625.3 kWh
